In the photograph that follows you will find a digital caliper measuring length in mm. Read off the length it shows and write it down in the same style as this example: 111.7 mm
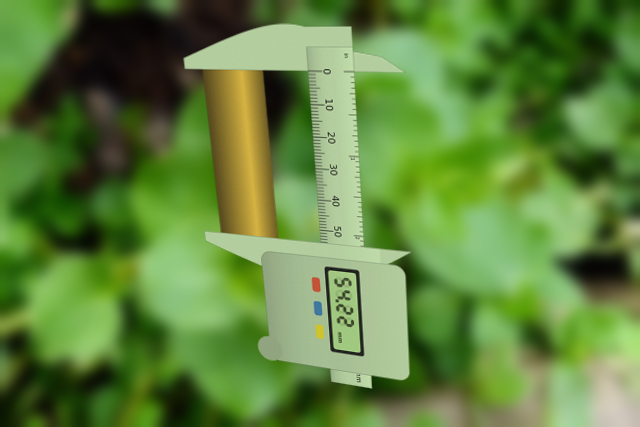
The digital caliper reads 54.22 mm
